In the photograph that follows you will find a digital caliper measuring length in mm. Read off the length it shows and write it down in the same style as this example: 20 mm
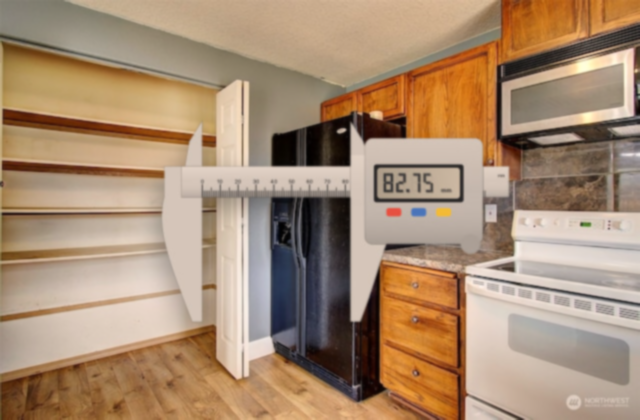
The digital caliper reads 82.75 mm
